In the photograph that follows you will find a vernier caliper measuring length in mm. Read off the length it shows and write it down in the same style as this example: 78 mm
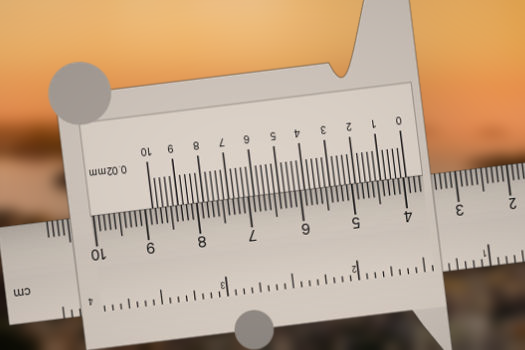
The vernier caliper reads 39.5 mm
